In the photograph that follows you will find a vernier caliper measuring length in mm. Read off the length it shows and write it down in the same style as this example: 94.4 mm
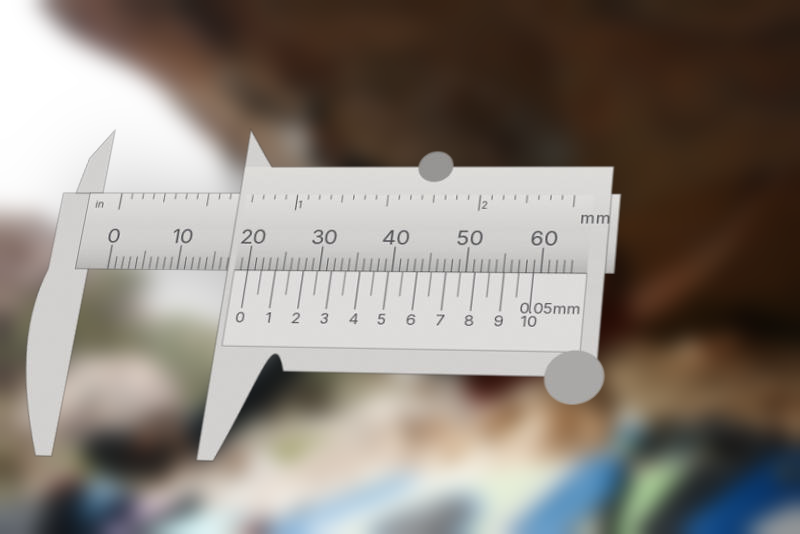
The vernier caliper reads 20.0 mm
